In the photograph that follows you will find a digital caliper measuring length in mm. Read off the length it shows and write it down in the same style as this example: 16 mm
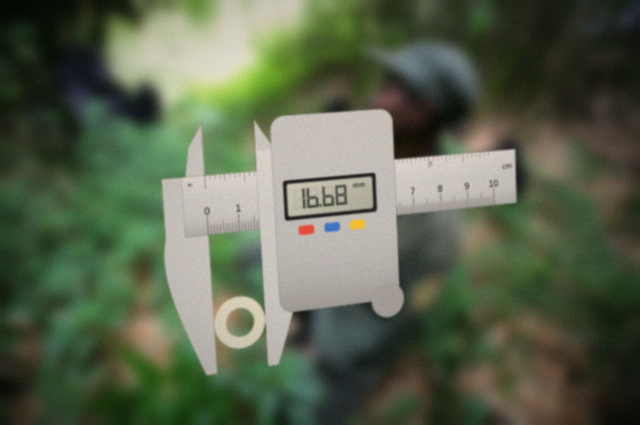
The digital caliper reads 16.68 mm
